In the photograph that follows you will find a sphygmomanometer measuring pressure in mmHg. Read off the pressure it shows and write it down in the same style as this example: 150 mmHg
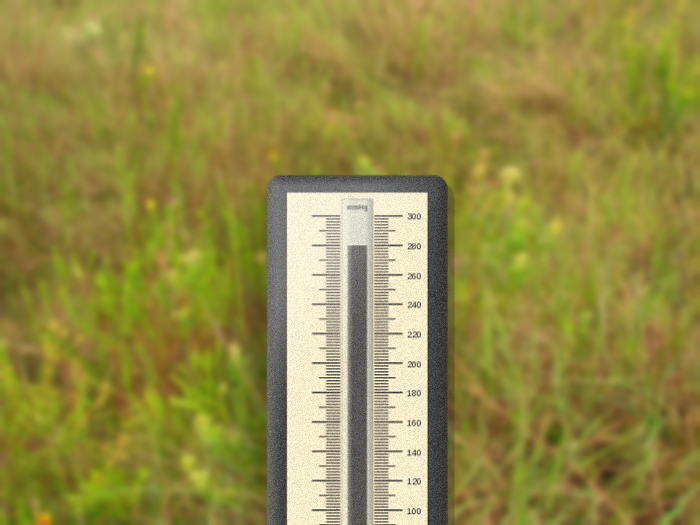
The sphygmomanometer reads 280 mmHg
